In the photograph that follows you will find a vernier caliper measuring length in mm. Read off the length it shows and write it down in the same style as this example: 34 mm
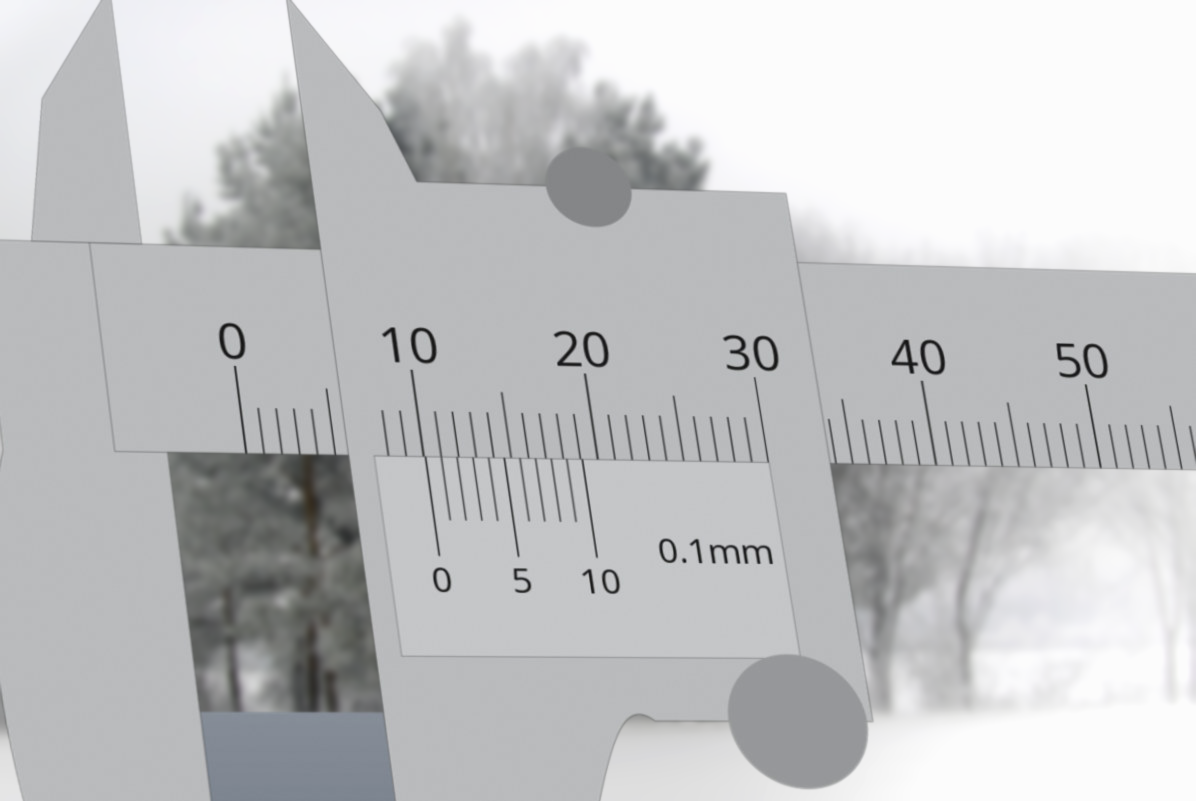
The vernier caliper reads 10.1 mm
